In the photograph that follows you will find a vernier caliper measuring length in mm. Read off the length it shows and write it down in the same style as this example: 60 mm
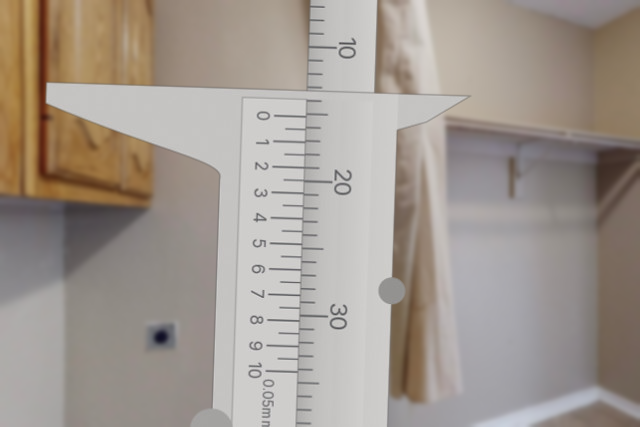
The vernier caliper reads 15.2 mm
